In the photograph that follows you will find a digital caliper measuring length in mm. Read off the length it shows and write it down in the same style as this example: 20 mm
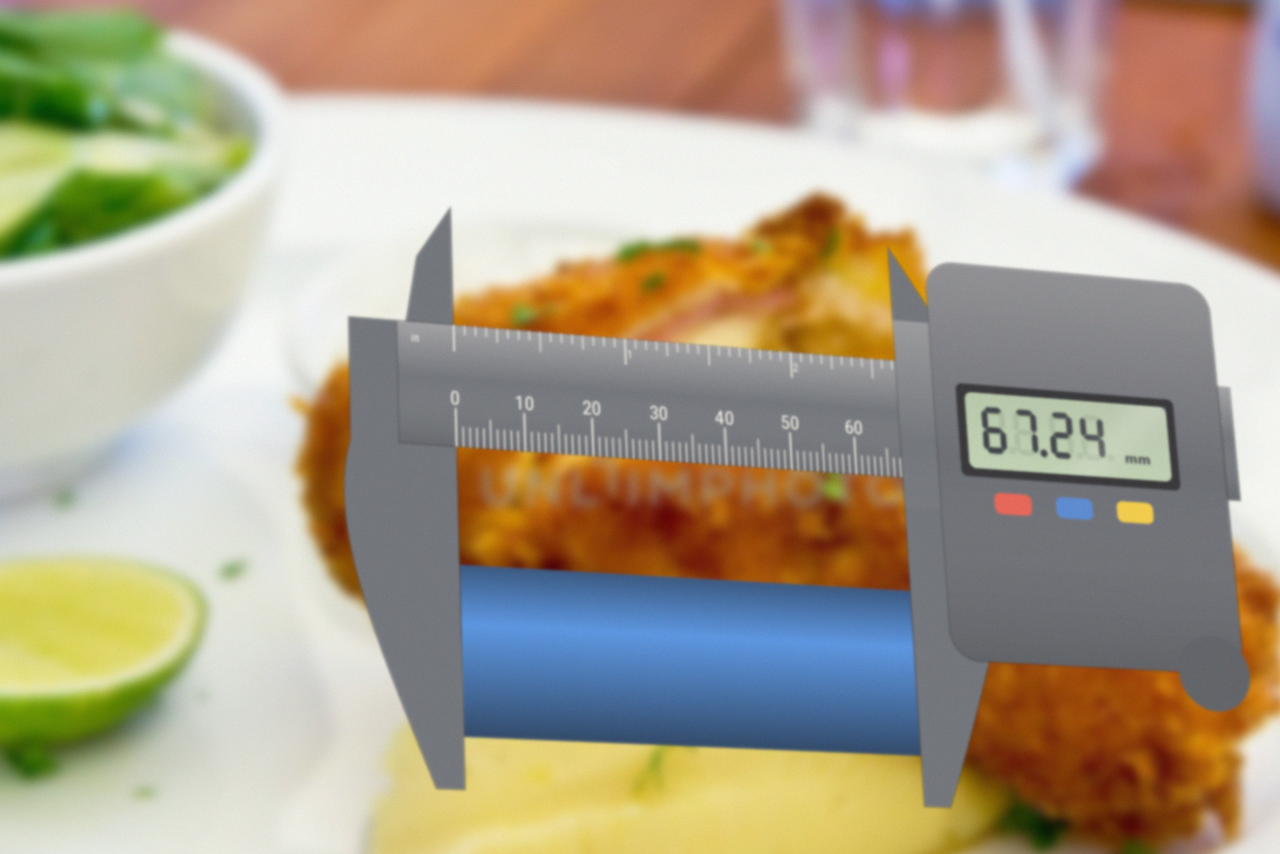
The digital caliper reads 67.24 mm
